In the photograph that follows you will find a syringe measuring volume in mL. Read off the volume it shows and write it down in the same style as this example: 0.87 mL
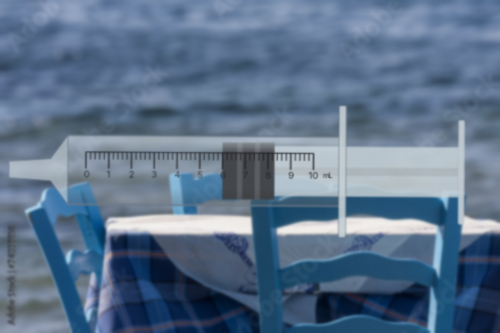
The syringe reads 6 mL
